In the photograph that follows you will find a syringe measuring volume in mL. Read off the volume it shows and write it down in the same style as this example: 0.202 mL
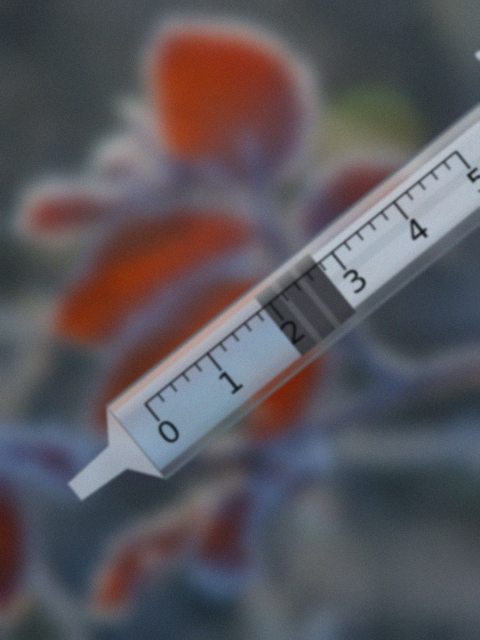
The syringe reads 1.9 mL
